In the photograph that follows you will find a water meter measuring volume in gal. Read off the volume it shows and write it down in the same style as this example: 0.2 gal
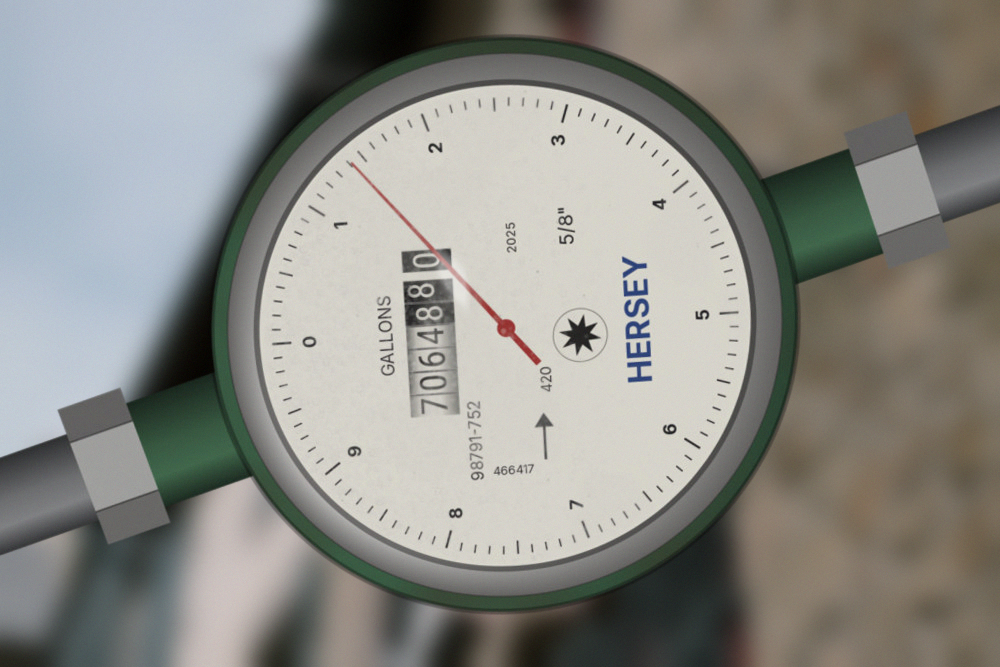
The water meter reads 7064881.4 gal
